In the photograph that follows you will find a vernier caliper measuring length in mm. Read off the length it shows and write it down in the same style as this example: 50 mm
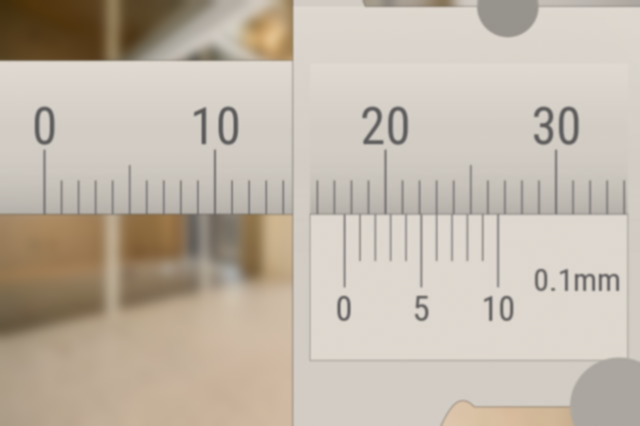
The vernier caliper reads 17.6 mm
